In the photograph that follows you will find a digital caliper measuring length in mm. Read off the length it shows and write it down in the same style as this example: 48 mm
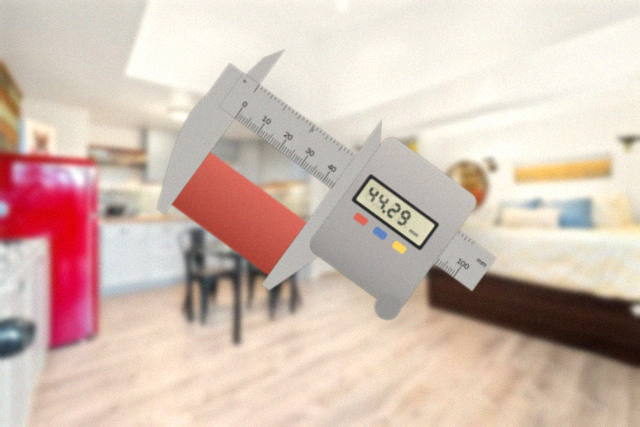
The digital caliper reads 44.29 mm
